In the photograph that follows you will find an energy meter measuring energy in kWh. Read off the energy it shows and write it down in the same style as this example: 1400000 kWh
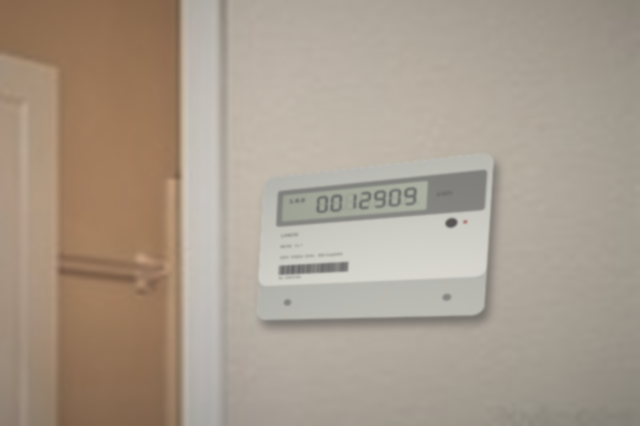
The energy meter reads 12909 kWh
